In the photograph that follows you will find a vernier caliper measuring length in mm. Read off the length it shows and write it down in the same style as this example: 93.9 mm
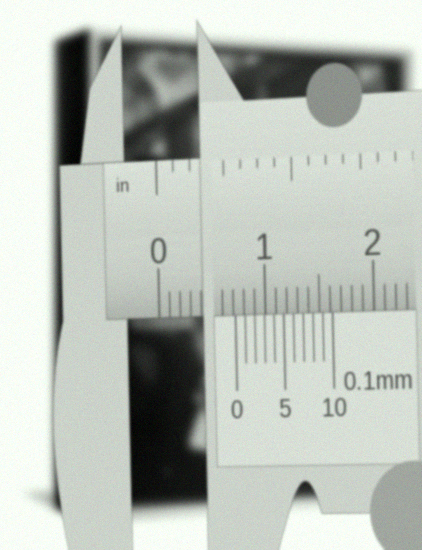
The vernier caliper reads 7.2 mm
